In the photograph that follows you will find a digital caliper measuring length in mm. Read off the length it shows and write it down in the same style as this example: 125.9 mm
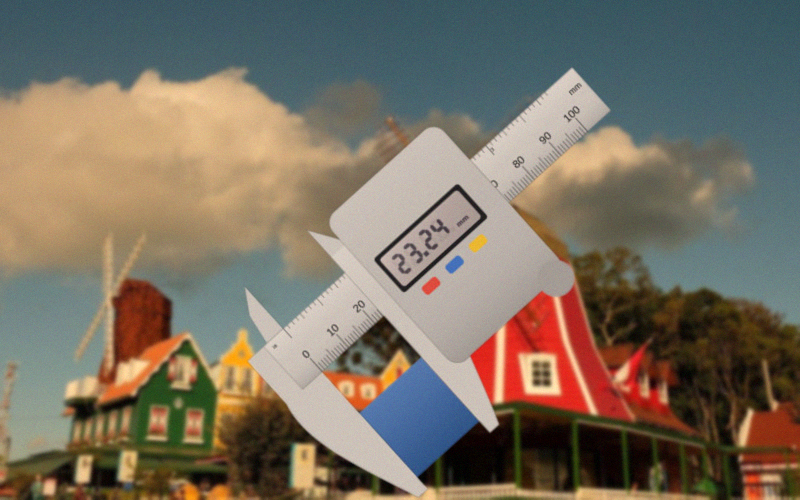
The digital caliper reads 23.24 mm
